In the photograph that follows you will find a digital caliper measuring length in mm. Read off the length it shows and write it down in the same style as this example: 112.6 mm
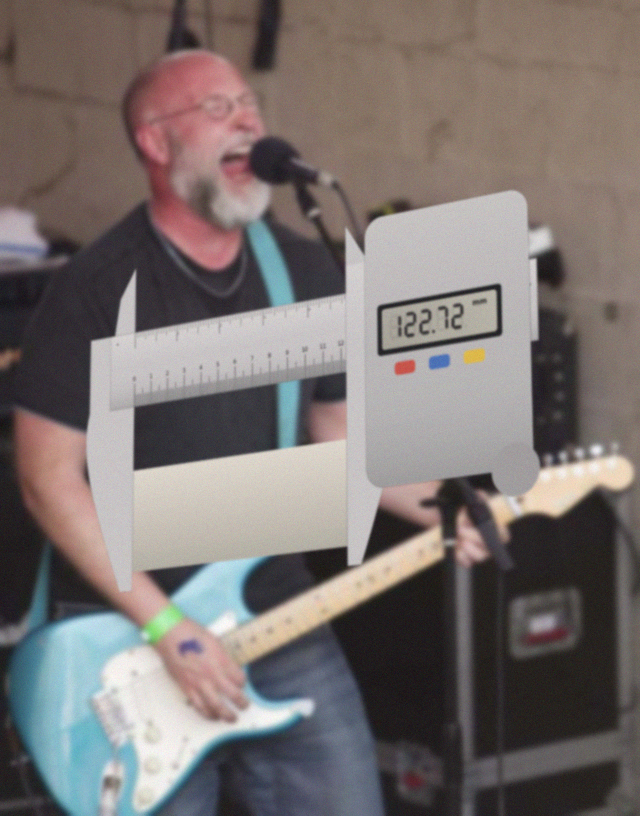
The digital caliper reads 122.72 mm
